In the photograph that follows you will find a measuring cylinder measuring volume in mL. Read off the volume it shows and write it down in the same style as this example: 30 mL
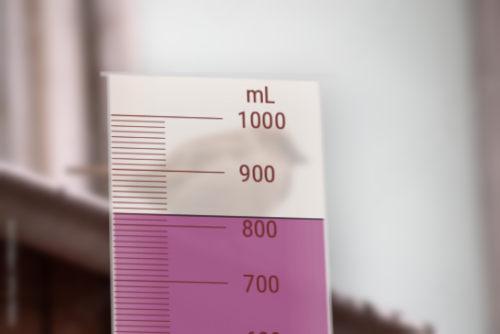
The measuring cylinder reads 820 mL
